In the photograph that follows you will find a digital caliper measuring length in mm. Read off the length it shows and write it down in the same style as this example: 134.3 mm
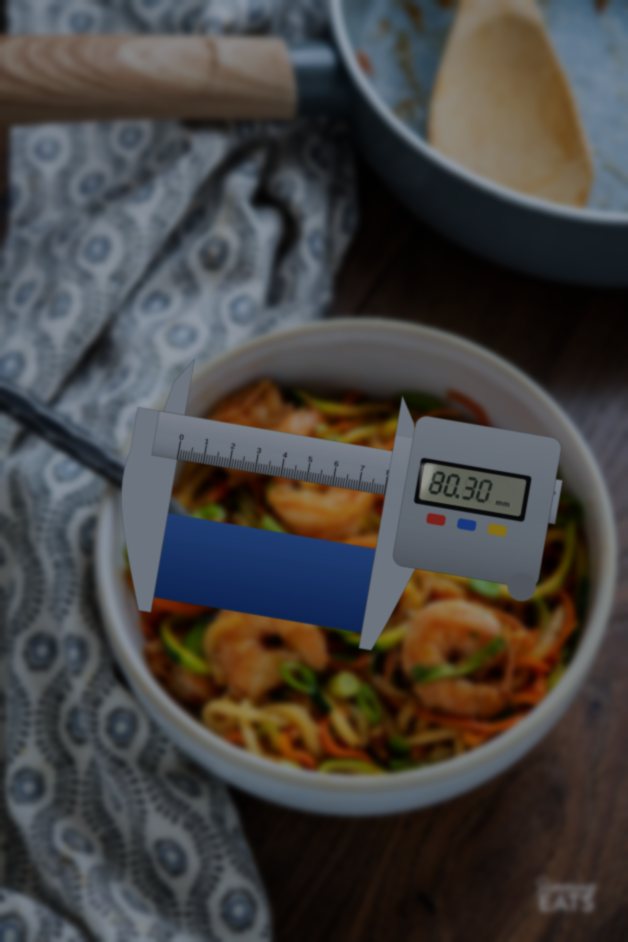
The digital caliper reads 80.30 mm
